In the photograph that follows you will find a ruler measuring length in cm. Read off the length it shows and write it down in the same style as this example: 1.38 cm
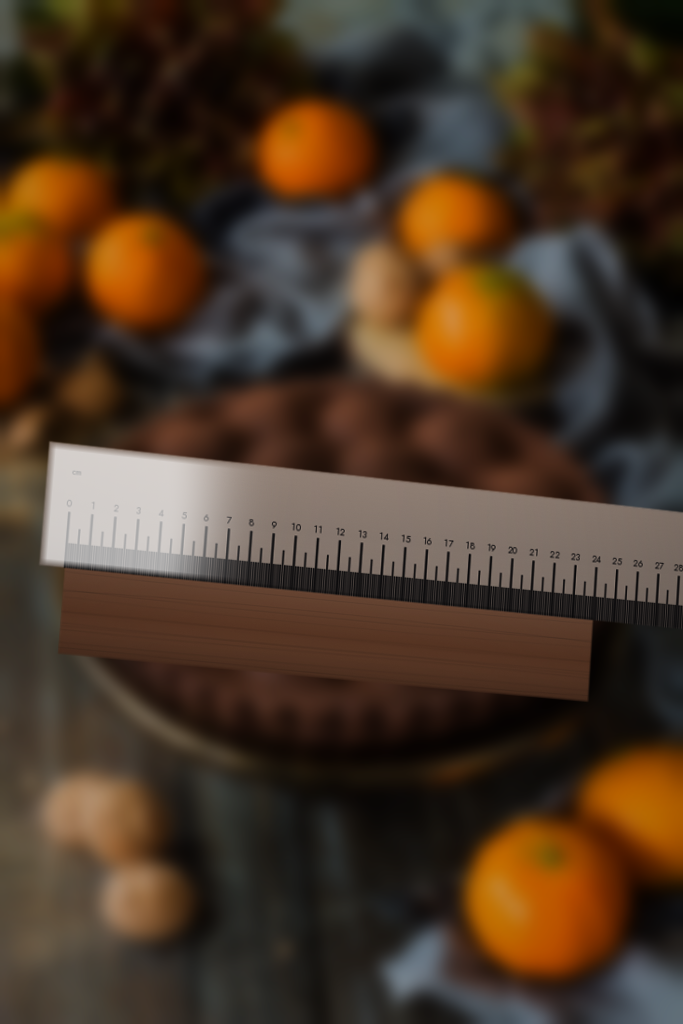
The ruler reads 24 cm
